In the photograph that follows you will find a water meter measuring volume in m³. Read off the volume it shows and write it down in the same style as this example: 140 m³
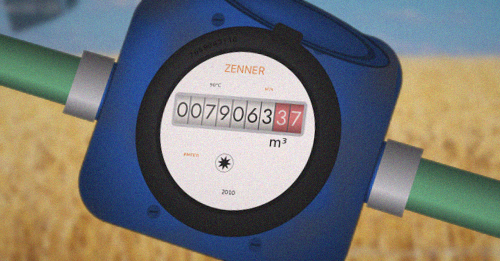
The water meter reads 79063.37 m³
